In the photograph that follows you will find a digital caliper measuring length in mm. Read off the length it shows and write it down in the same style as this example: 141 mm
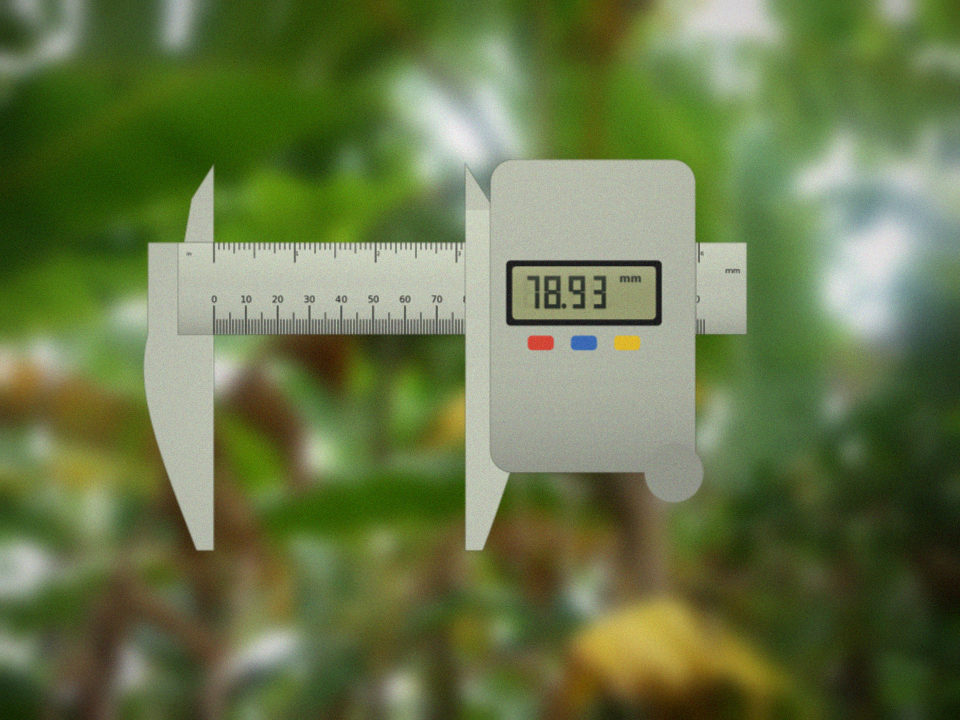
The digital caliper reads 78.93 mm
